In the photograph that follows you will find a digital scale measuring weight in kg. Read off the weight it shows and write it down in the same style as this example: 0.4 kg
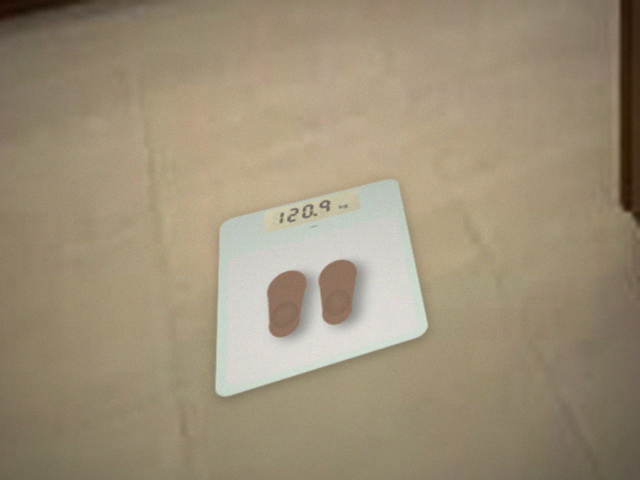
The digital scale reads 120.9 kg
